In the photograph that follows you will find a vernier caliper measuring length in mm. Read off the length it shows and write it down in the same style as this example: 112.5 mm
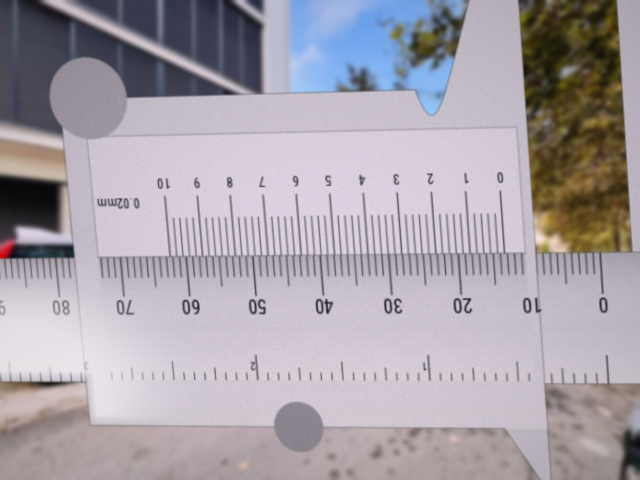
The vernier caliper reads 13.4 mm
